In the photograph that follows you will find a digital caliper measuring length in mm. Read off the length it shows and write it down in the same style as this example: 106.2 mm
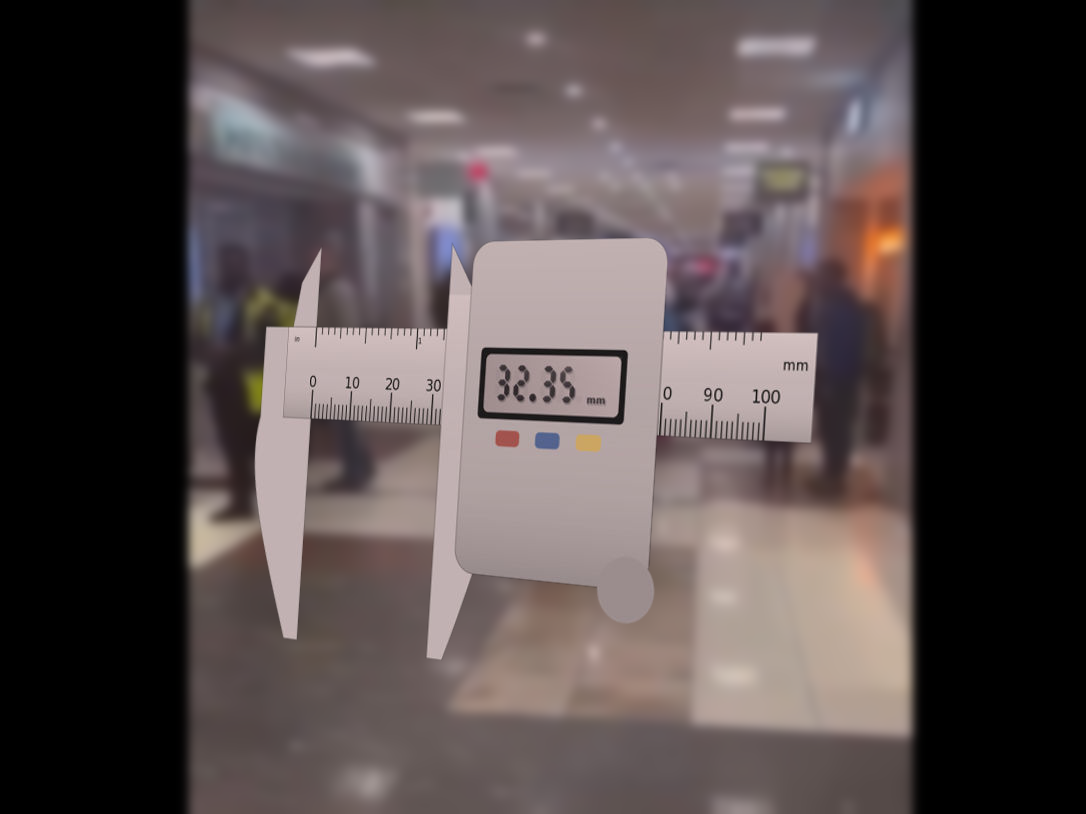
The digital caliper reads 32.35 mm
